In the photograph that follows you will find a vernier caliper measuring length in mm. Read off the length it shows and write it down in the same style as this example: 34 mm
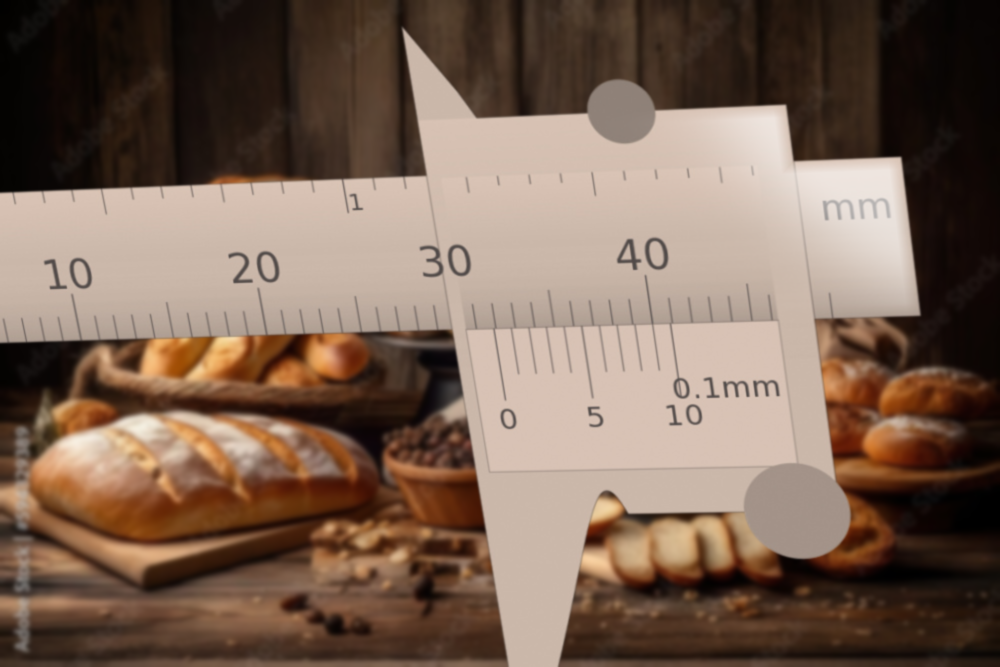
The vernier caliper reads 31.9 mm
